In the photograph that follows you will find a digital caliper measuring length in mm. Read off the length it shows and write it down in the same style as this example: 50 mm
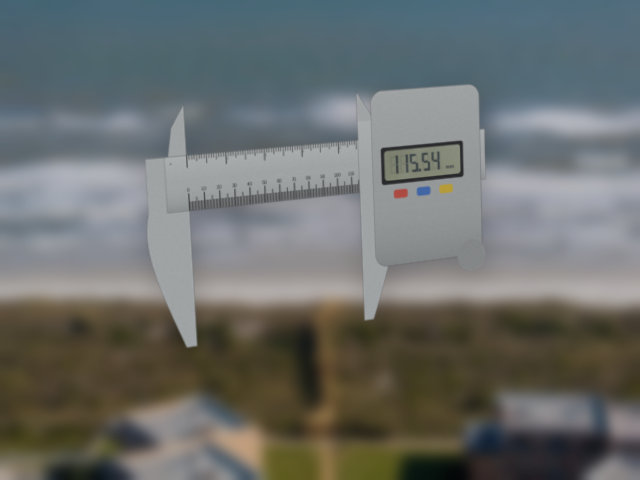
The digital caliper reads 115.54 mm
